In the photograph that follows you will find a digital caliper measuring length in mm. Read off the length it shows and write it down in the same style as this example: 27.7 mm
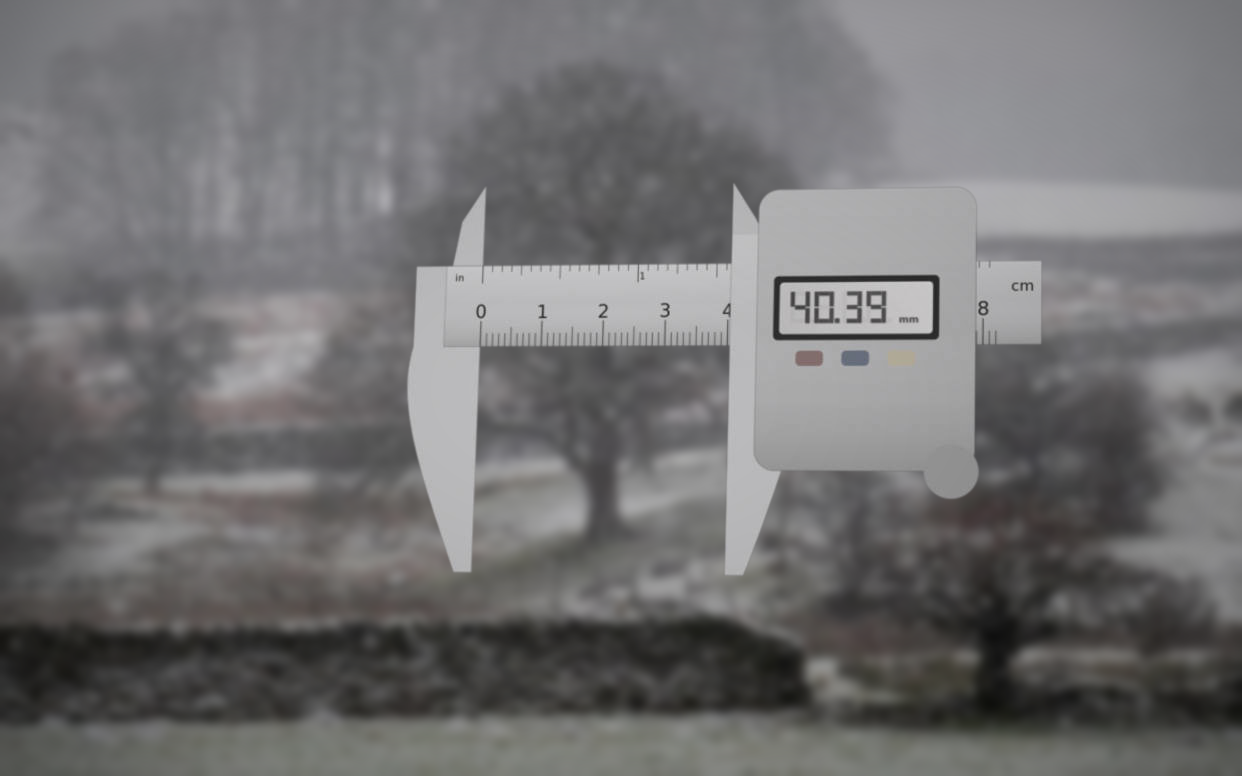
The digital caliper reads 40.39 mm
